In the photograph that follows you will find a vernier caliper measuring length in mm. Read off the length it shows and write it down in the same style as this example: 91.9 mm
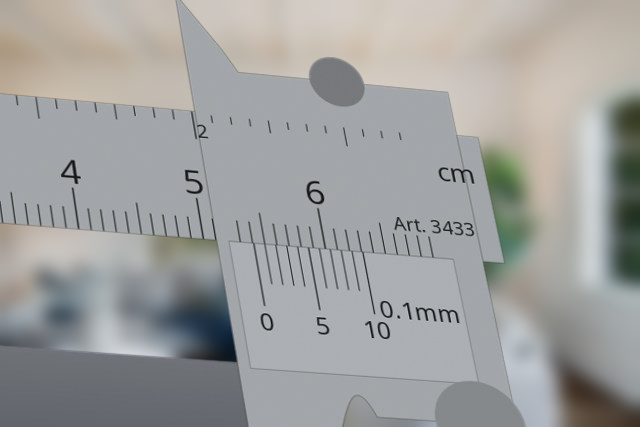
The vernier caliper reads 54.1 mm
